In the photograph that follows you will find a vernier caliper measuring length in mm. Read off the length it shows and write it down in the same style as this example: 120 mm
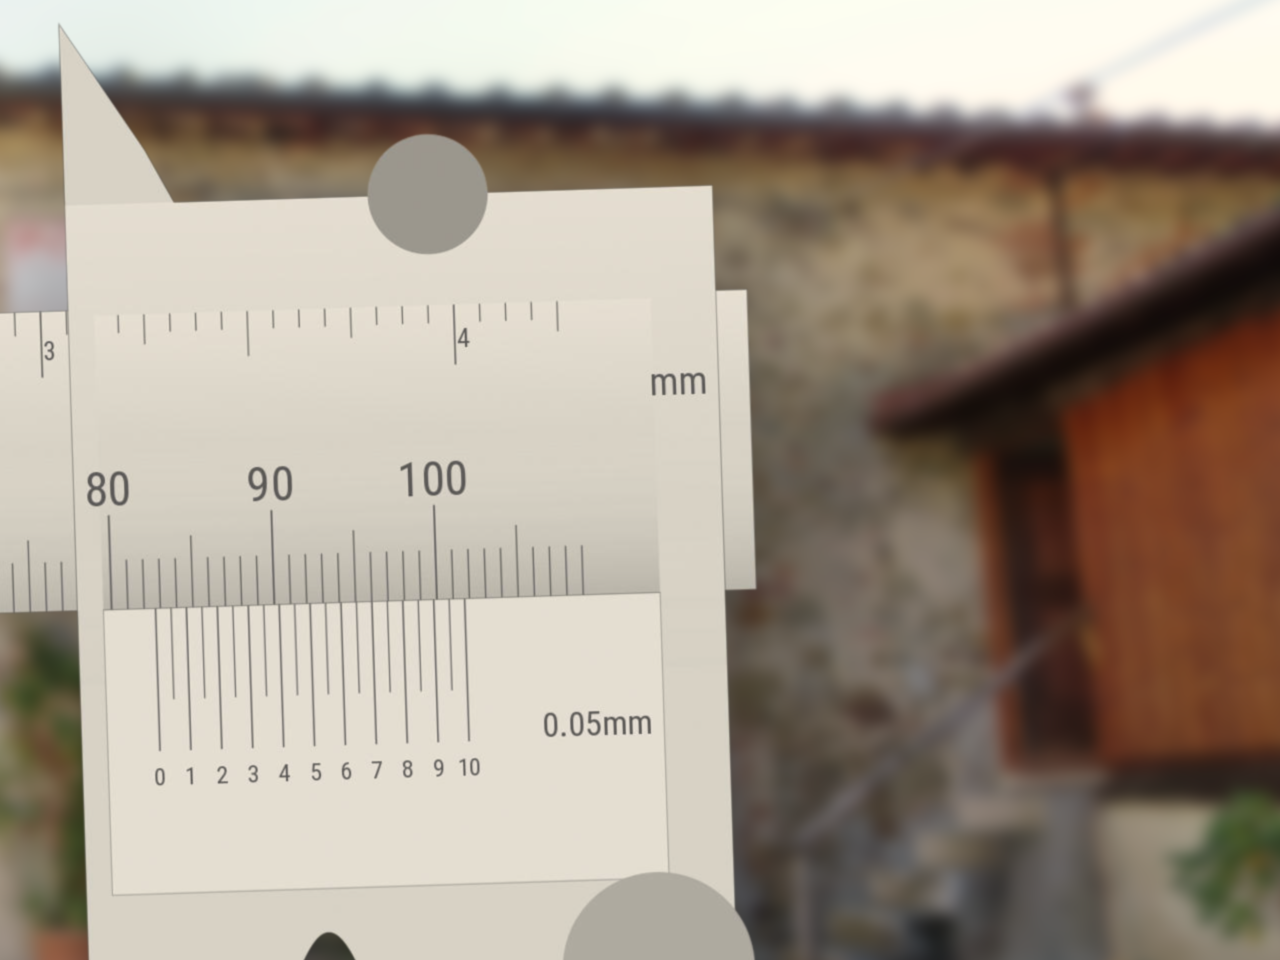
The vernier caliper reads 82.7 mm
